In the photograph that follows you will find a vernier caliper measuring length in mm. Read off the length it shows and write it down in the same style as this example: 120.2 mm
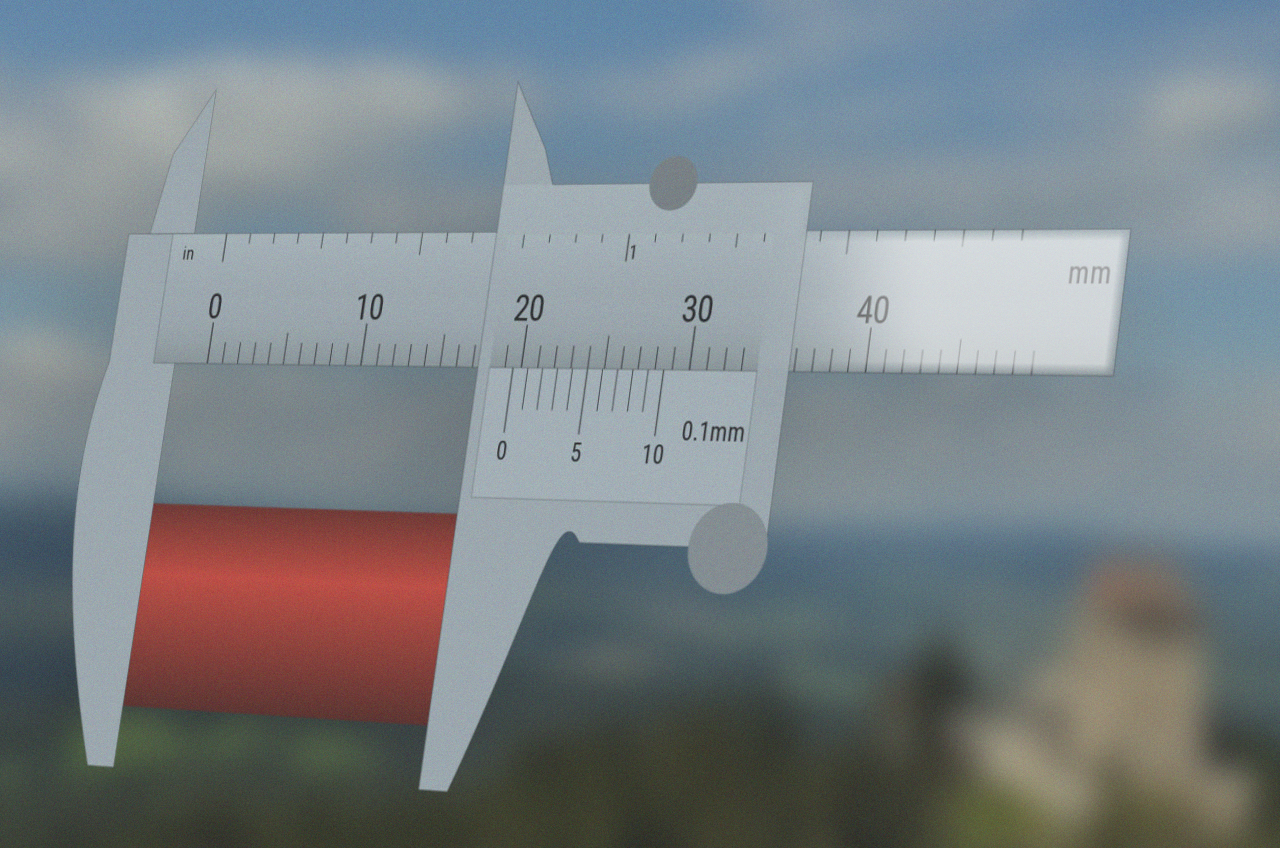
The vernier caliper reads 19.5 mm
